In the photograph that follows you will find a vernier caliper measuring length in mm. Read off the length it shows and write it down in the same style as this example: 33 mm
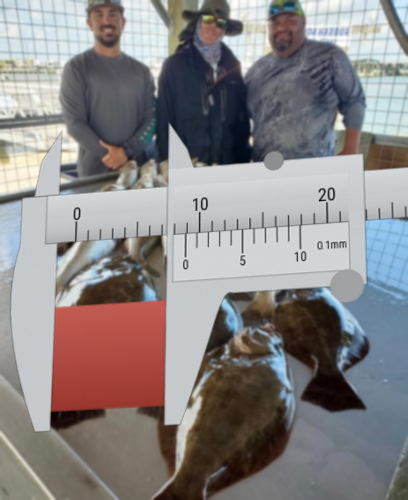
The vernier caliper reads 8.9 mm
